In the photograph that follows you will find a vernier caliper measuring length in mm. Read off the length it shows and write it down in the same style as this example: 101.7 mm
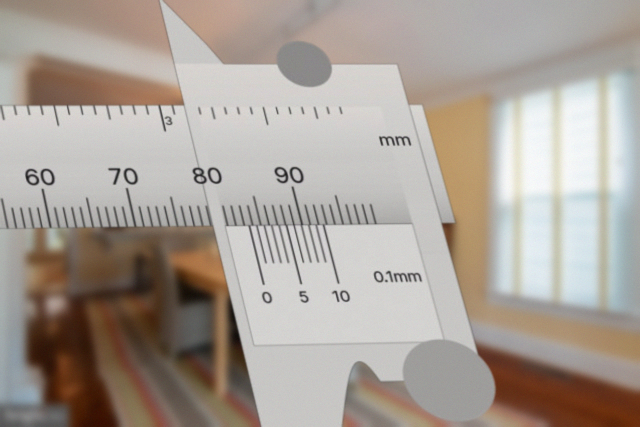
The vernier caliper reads 83.6 mm
